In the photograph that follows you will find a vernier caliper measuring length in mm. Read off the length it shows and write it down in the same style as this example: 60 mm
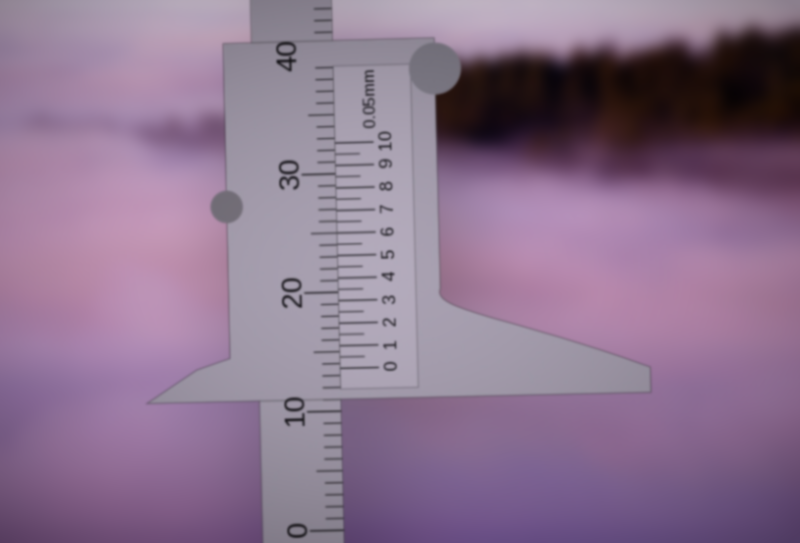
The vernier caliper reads 13.6 mm
